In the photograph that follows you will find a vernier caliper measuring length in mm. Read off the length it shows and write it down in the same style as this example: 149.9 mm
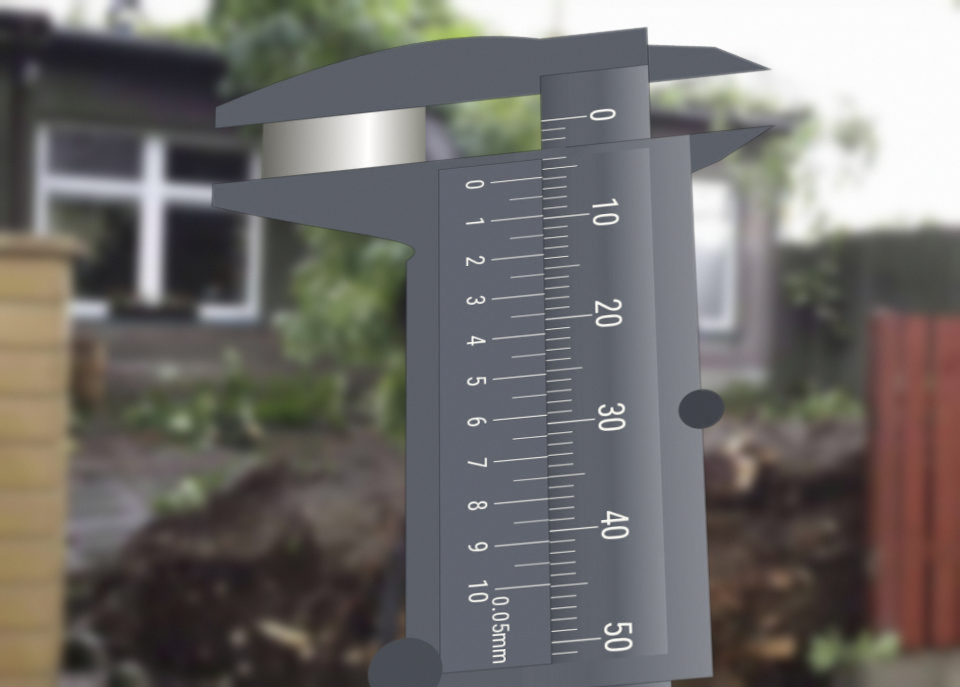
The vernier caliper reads 5.8 mm
